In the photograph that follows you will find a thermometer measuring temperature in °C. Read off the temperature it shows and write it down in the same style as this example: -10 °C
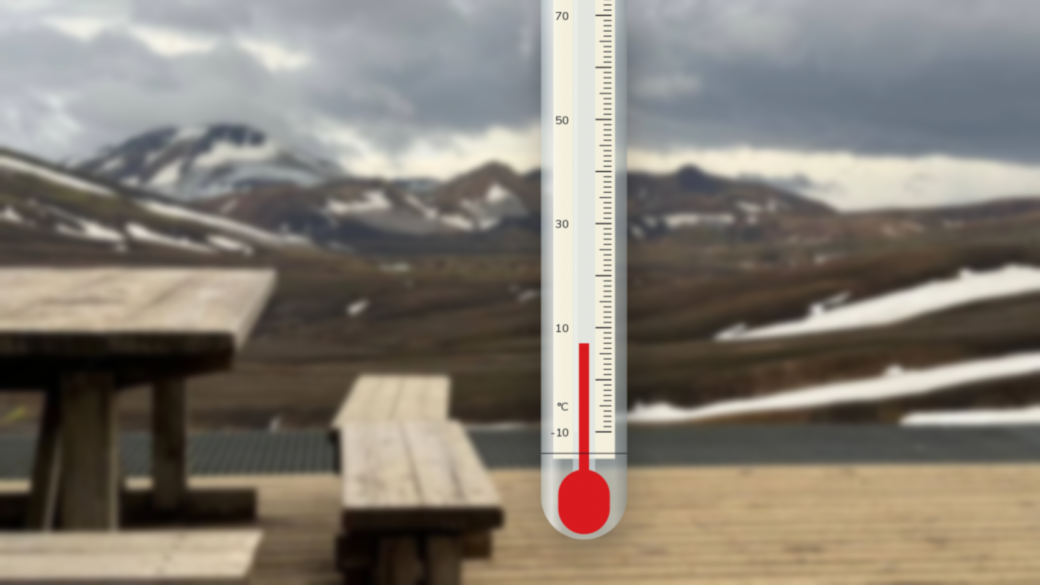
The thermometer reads 7 °C
